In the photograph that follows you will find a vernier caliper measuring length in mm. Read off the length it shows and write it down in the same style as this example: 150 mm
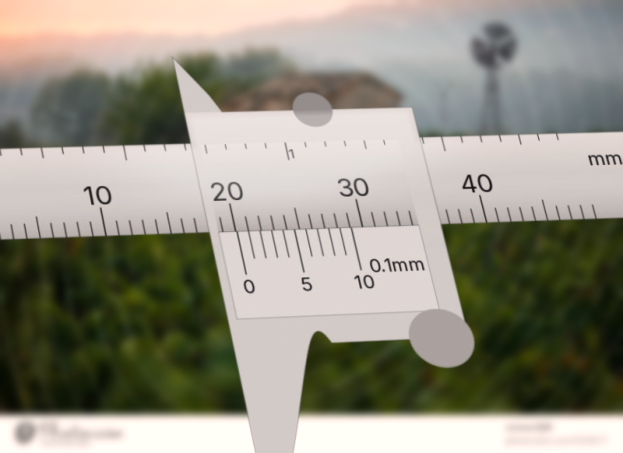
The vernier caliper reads 20.1 mm
